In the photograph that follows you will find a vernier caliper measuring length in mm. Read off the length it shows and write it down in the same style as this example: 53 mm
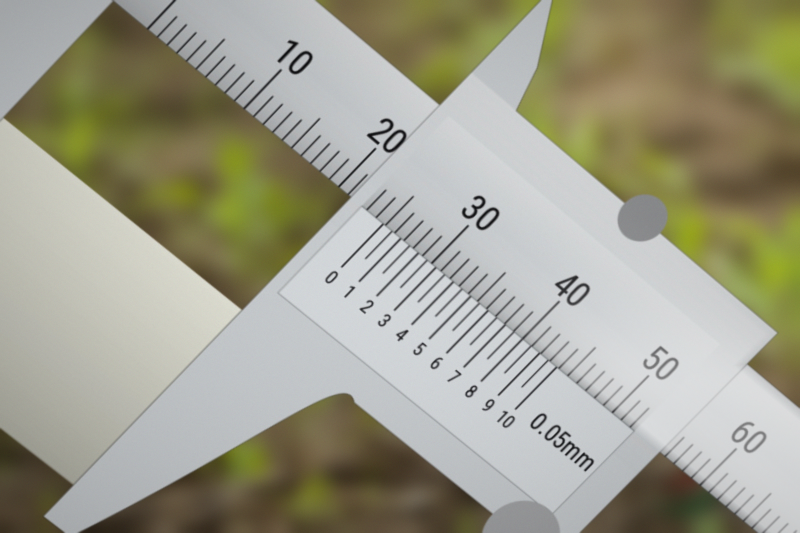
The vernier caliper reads 24.8 mm
